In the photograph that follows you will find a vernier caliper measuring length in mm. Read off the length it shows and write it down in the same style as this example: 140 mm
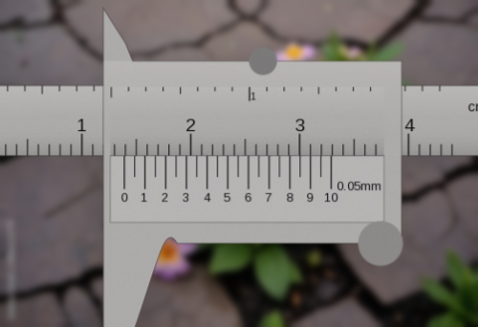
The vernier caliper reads 13.9 mm
